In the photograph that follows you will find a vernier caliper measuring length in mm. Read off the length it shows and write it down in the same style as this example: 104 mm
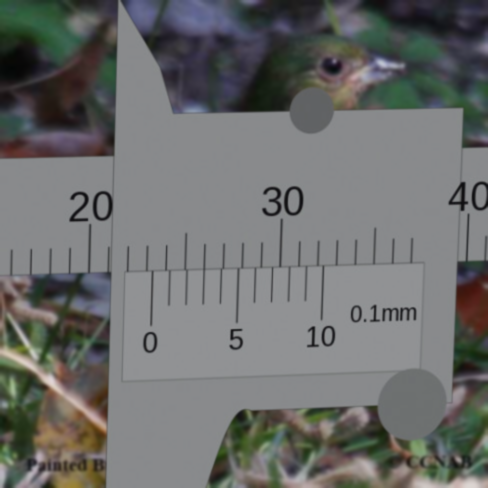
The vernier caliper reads 23.3 mm
